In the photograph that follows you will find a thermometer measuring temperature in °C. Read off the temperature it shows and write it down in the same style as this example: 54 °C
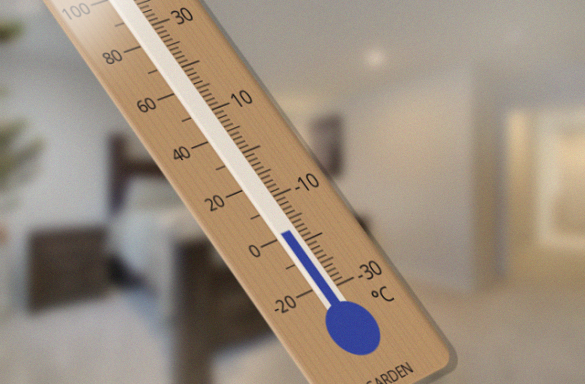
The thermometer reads -17 °C
